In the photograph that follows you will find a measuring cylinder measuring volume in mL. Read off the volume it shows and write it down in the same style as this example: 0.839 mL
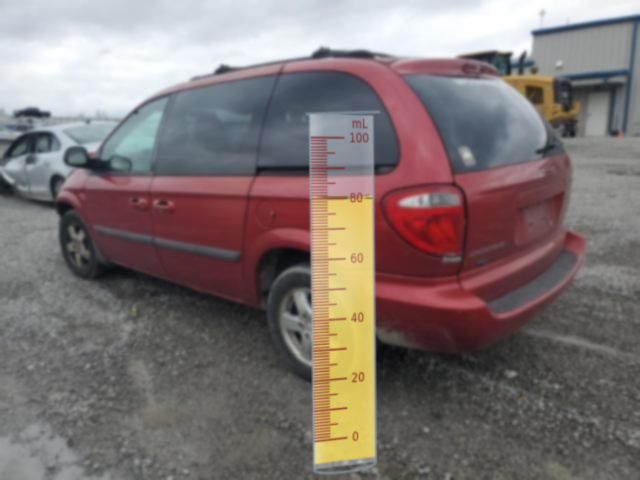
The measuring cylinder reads 80 mL
